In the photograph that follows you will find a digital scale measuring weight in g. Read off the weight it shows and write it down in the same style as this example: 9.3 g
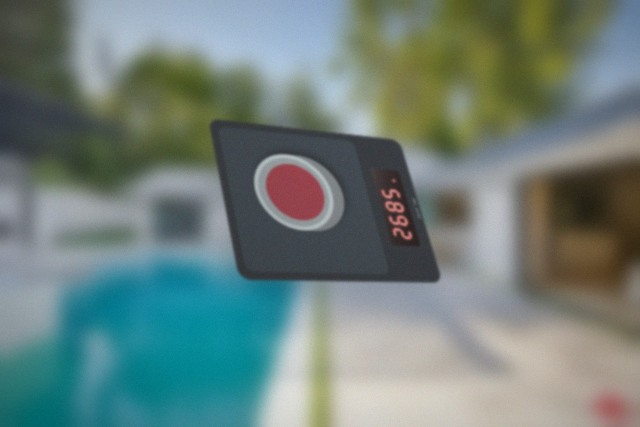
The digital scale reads 2685 g
